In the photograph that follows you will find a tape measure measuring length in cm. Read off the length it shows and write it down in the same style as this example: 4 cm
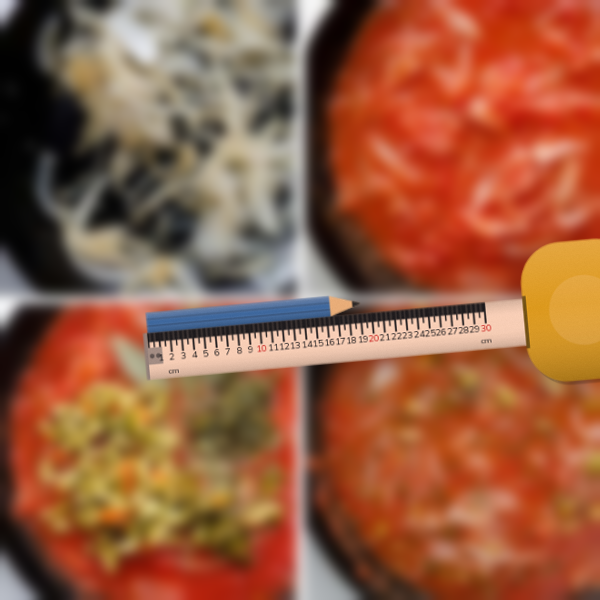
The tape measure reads 19 cm
